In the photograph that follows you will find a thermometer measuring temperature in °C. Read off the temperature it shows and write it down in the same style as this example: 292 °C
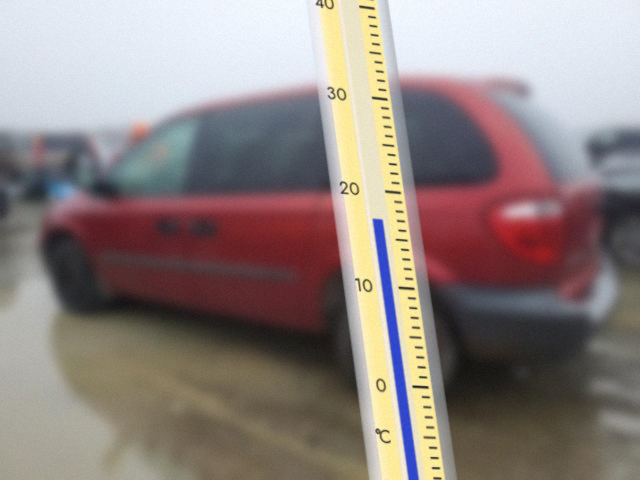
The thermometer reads 17 °C
